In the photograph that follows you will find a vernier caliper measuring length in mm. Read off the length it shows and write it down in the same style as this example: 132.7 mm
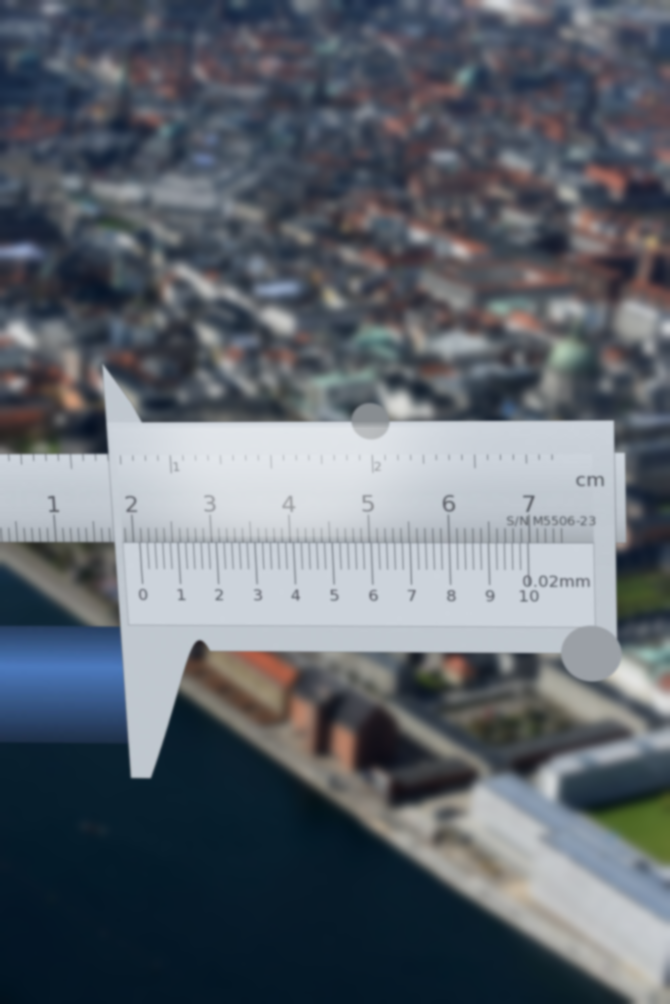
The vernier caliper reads 20.8 mm
